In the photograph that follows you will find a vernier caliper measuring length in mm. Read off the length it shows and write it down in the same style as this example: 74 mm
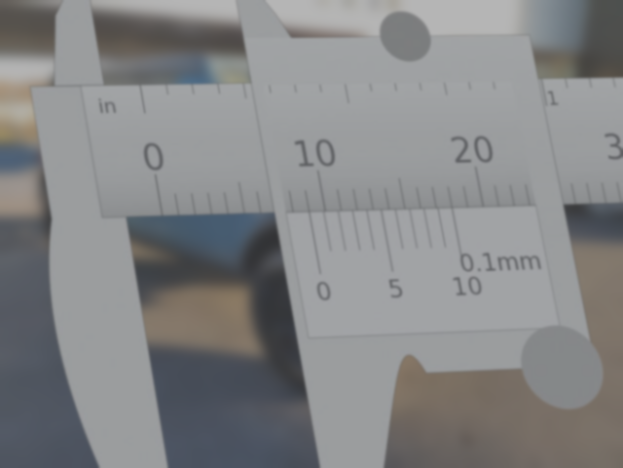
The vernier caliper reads 9.0 mm
